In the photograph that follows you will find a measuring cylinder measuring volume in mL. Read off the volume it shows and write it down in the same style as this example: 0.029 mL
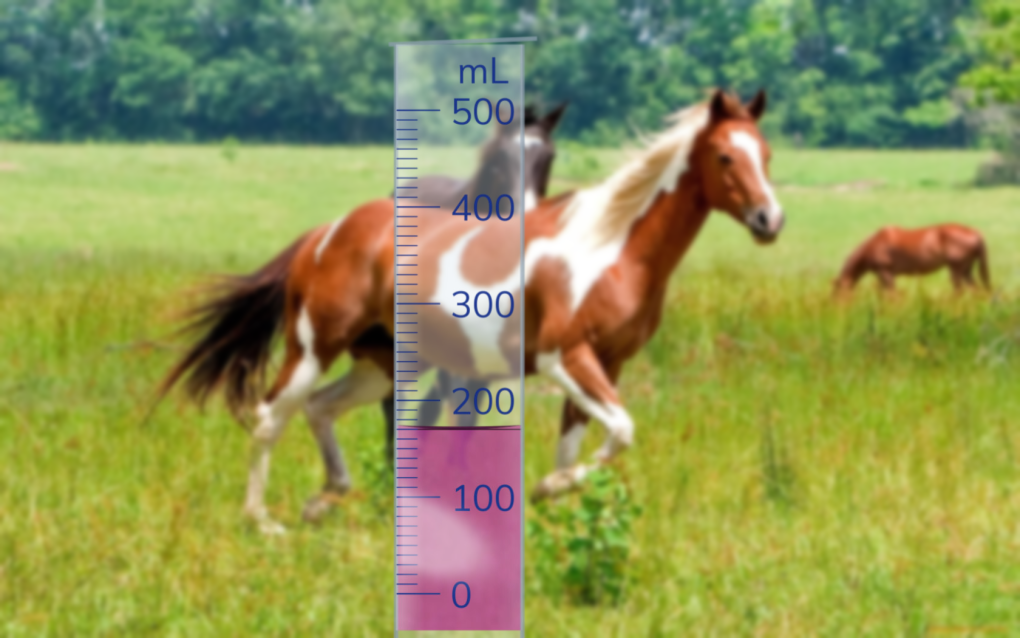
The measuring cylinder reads 170 mL
